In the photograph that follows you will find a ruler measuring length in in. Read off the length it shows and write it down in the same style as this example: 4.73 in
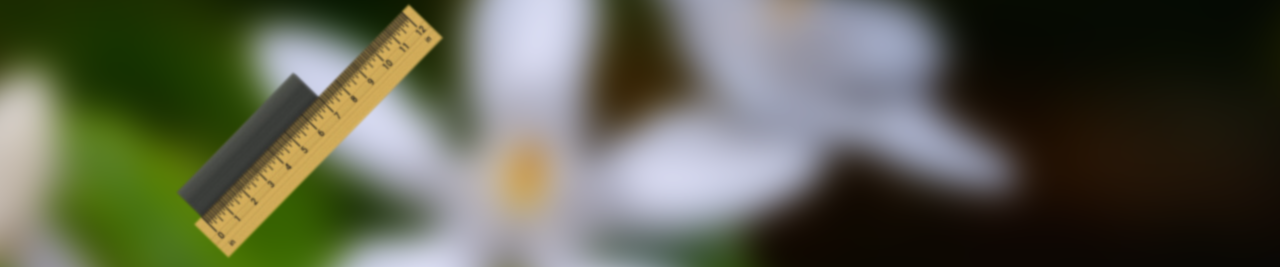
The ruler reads 7 in
